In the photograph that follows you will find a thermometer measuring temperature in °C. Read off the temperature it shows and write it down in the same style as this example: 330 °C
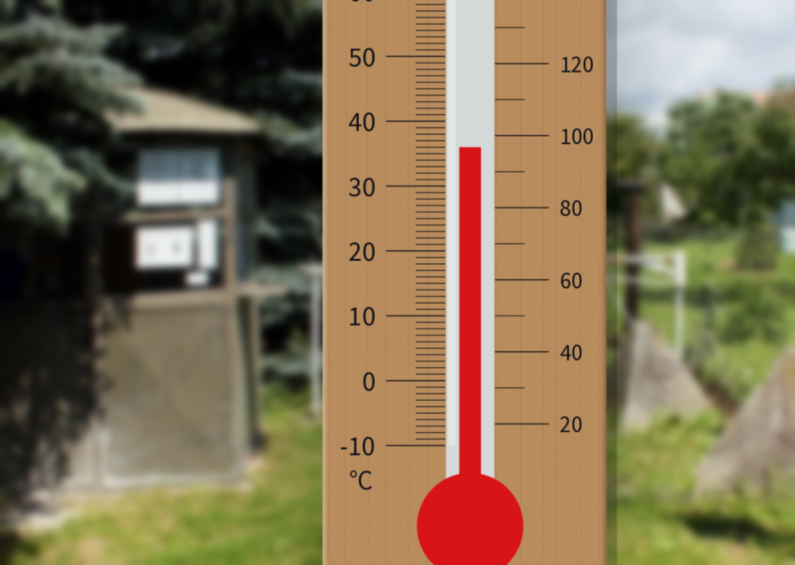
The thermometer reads 36 °C
